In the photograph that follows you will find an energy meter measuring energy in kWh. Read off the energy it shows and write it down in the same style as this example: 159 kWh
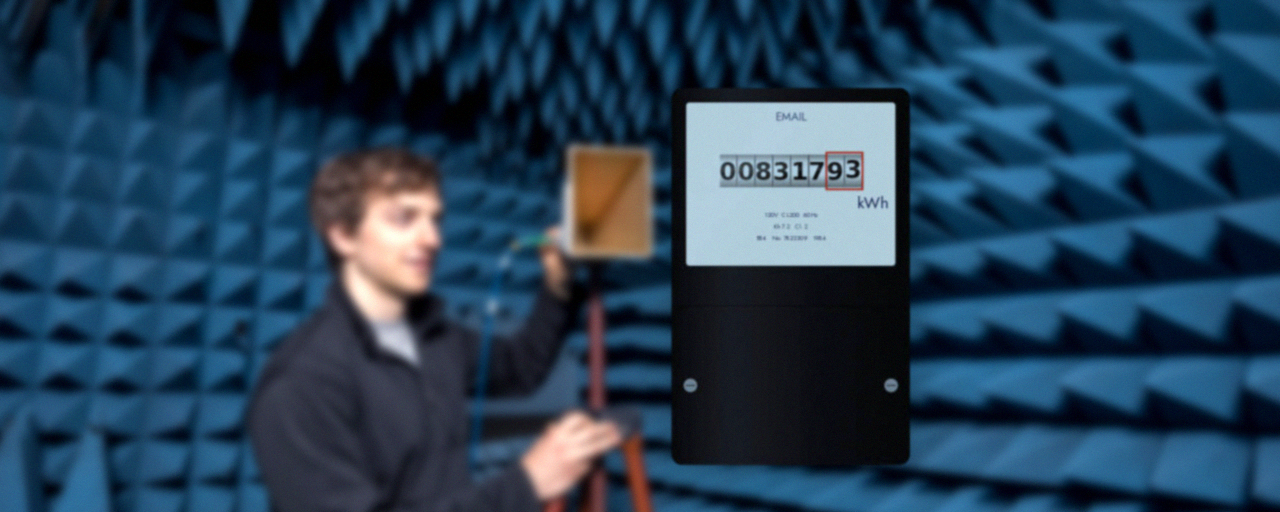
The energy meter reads 8317.93 kWh
